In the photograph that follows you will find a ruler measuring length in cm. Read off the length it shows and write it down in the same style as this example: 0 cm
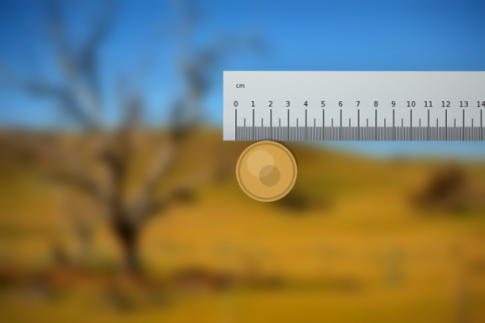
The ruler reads 3.5 cm
